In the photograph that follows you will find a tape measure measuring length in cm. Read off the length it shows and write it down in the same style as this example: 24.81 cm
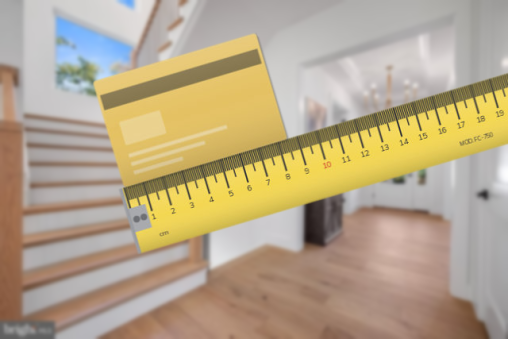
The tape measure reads 8.5 cm
